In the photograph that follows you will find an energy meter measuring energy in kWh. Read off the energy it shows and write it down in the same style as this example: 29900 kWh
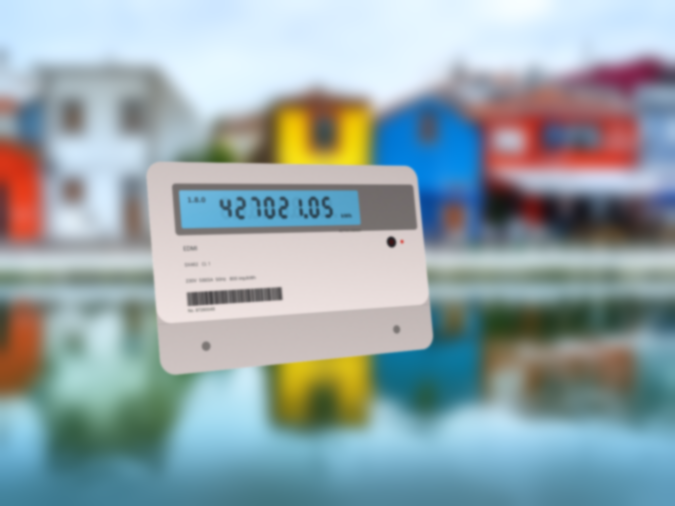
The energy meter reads 427021.05 kWh
